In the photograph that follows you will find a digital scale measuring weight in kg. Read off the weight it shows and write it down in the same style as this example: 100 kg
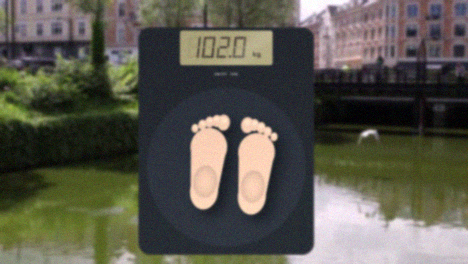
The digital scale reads 102.0 kg
